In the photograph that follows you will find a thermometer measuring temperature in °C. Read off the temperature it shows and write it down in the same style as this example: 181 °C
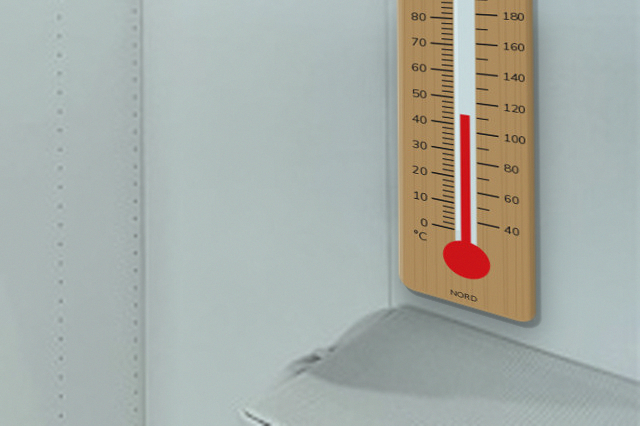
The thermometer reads 44 °C
